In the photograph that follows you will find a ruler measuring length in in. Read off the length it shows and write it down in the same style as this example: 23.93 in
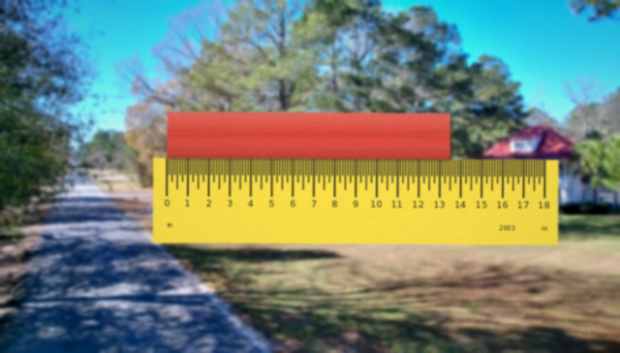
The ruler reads 13.5 in
